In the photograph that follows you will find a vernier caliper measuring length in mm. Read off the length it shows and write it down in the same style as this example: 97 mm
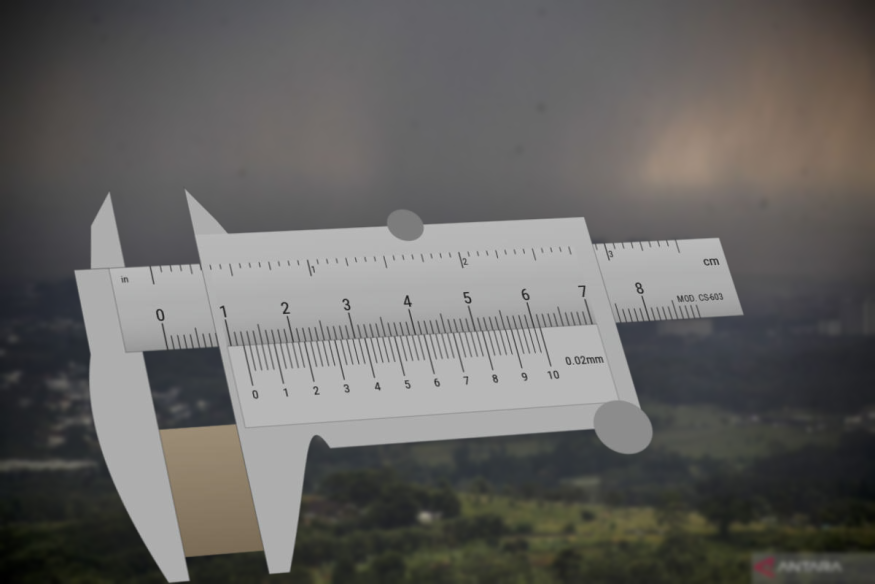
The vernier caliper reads 12.0 mm
